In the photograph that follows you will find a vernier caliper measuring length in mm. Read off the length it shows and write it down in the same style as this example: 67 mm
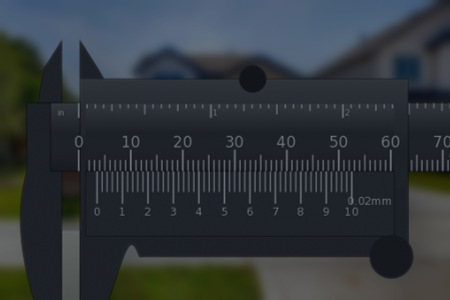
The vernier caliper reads 3.5 mm
